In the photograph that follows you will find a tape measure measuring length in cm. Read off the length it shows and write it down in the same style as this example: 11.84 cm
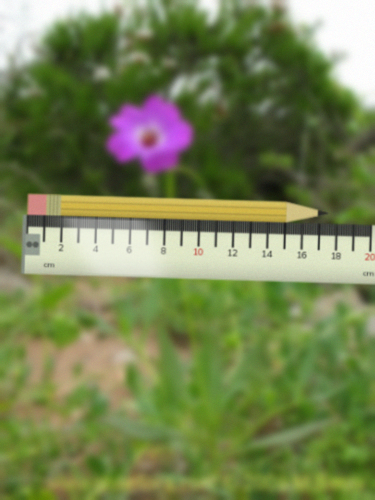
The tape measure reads 17.5 cm
